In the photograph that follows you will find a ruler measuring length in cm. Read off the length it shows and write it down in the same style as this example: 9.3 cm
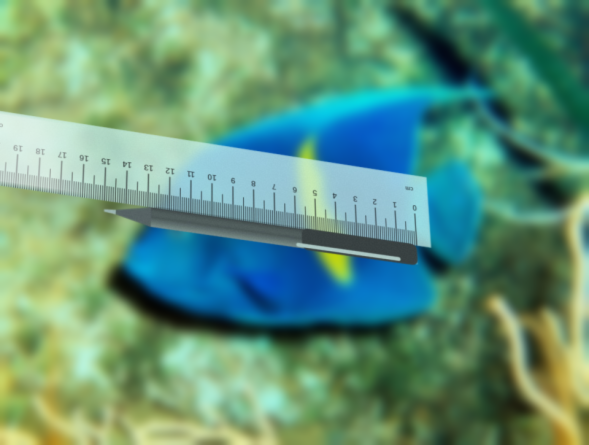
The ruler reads 15 cm
